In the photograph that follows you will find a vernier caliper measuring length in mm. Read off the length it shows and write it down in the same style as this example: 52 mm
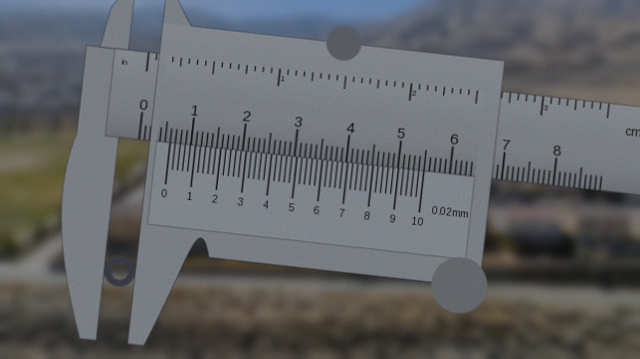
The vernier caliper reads 6.0 mm
